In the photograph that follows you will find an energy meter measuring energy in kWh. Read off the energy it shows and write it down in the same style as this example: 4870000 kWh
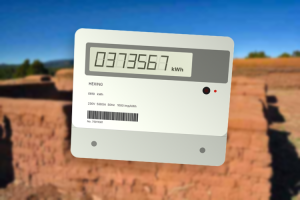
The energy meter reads 373567 kWh
